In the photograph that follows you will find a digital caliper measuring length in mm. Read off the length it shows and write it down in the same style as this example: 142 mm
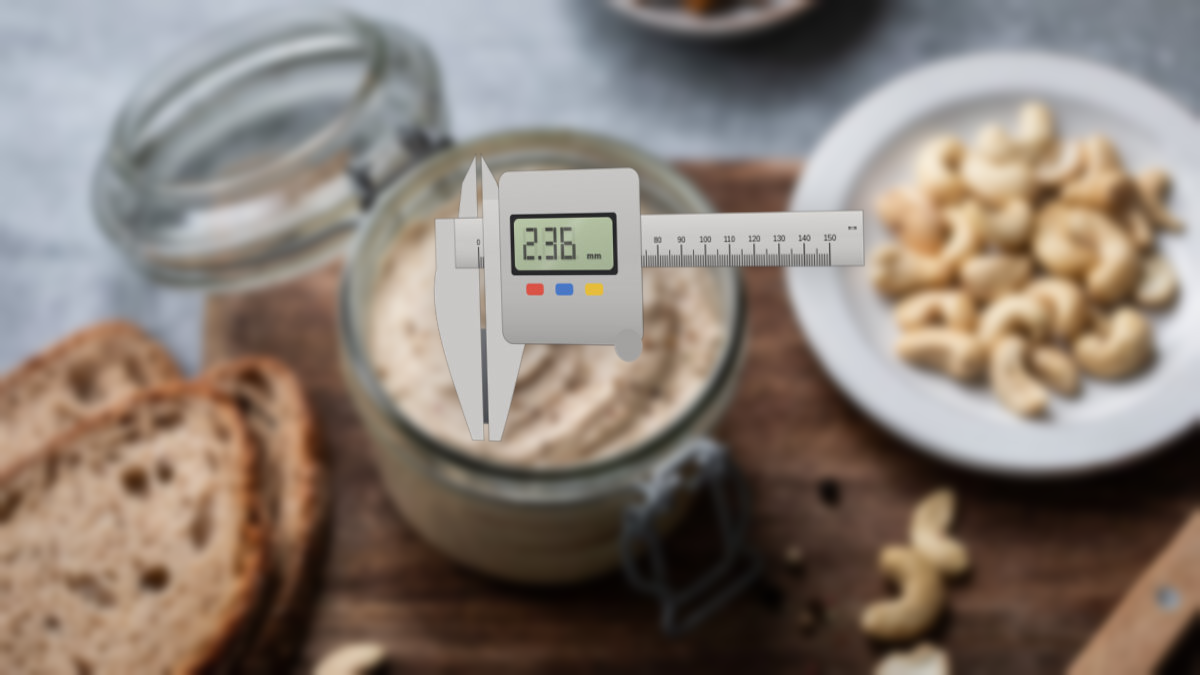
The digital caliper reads 2.36 mm
